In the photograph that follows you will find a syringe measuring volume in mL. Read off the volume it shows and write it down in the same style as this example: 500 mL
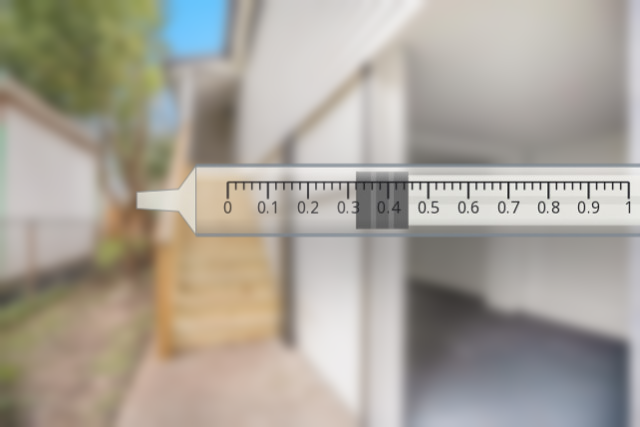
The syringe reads 0.32 mL
